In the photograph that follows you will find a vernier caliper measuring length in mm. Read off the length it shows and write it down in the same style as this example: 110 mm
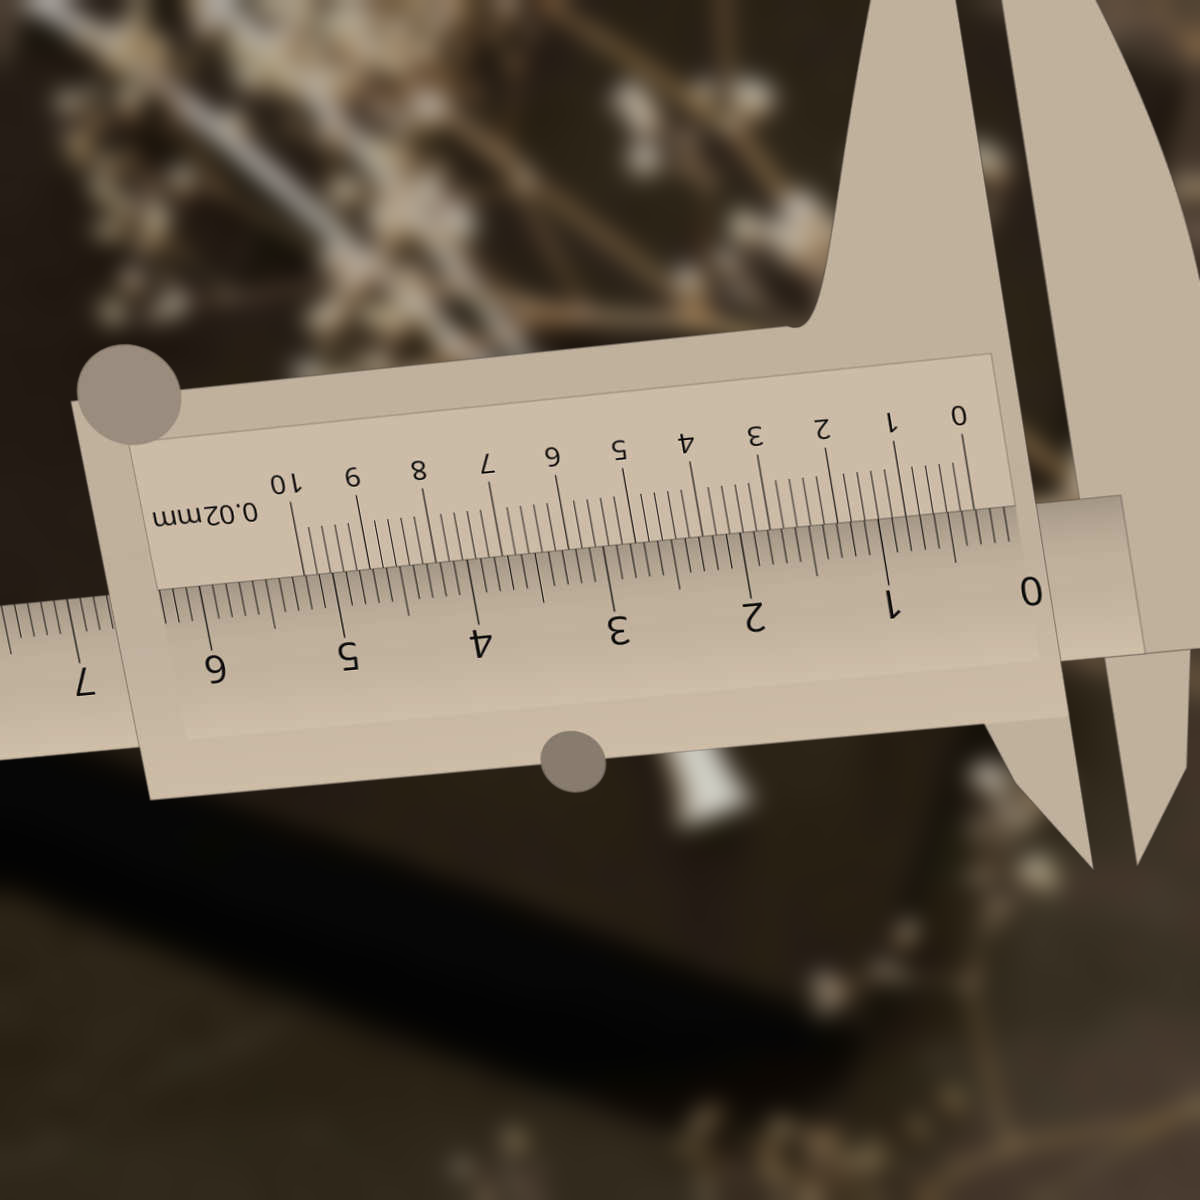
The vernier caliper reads 3.1 mm
